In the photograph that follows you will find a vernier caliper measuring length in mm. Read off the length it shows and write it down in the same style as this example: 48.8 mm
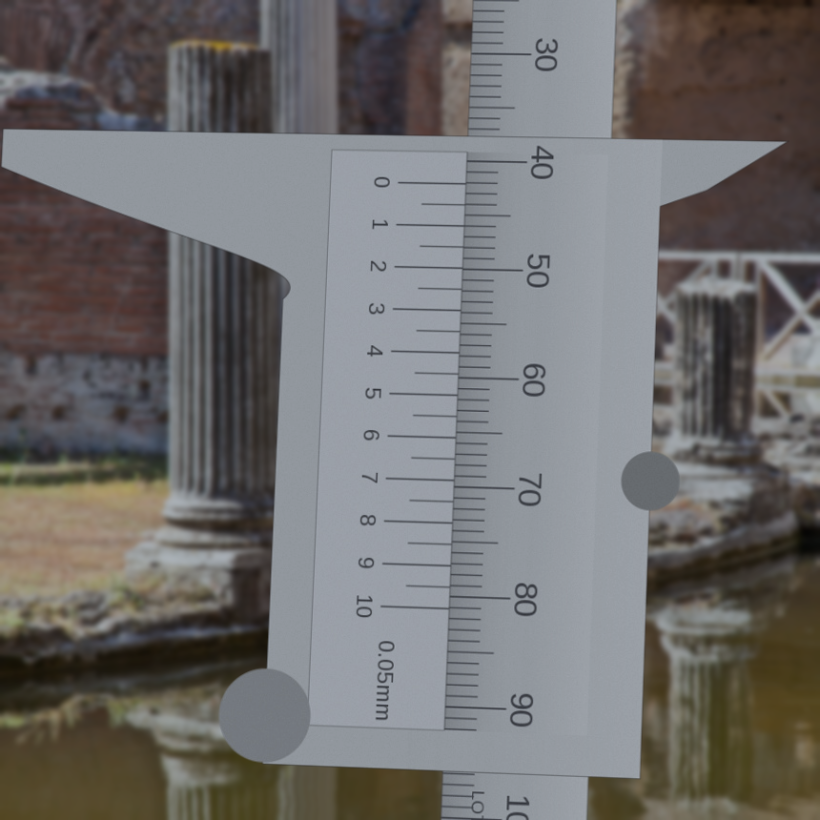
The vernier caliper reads 42.1 mm
